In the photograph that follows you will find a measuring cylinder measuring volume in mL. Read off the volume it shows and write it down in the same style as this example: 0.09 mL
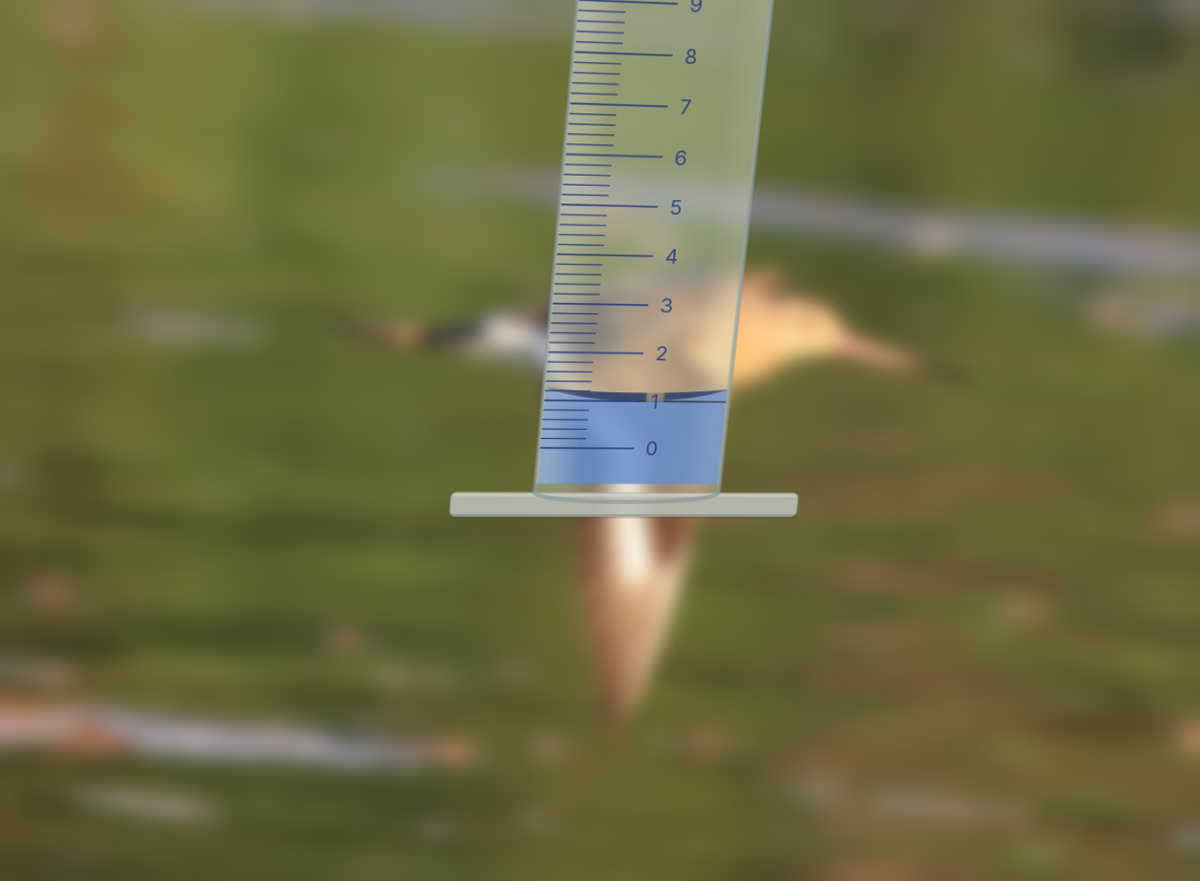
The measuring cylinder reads 1 mL
